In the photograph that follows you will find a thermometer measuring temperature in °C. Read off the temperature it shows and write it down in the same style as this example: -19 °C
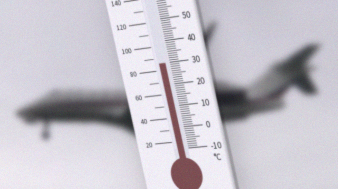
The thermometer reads 30 °C
